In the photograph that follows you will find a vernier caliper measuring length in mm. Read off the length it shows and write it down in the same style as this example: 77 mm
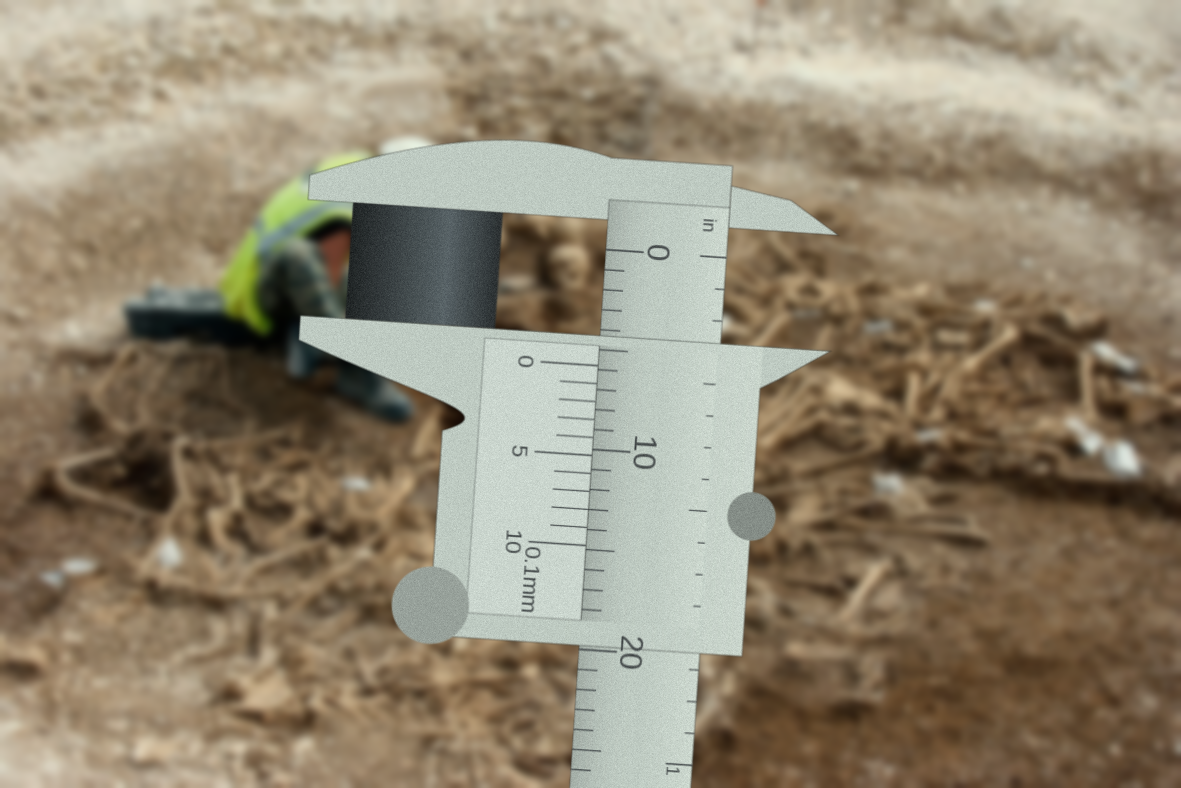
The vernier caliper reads 5.8 mm
